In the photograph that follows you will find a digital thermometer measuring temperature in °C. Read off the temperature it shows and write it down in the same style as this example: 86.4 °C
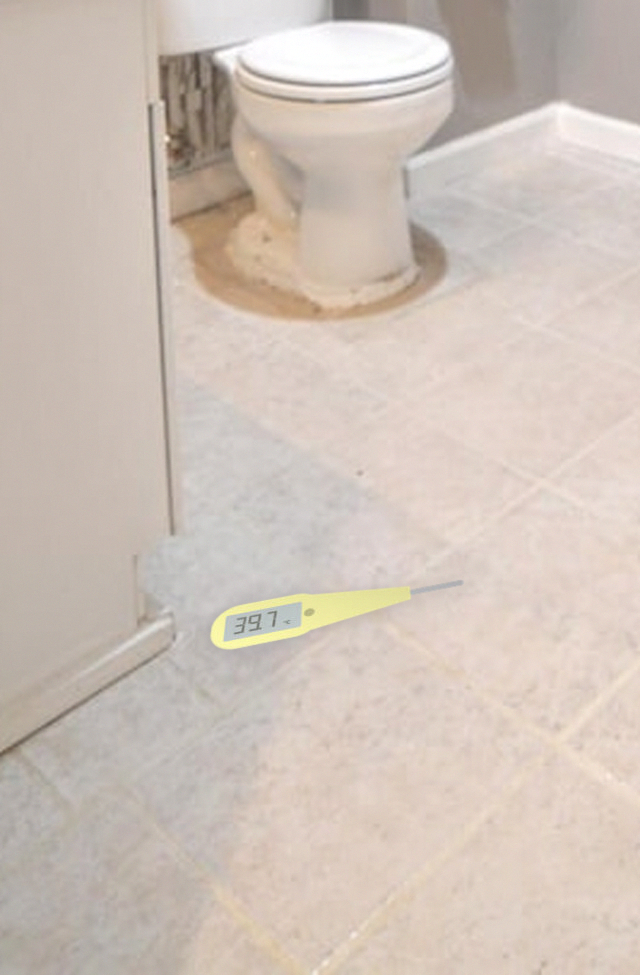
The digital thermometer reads 39.7 °C
